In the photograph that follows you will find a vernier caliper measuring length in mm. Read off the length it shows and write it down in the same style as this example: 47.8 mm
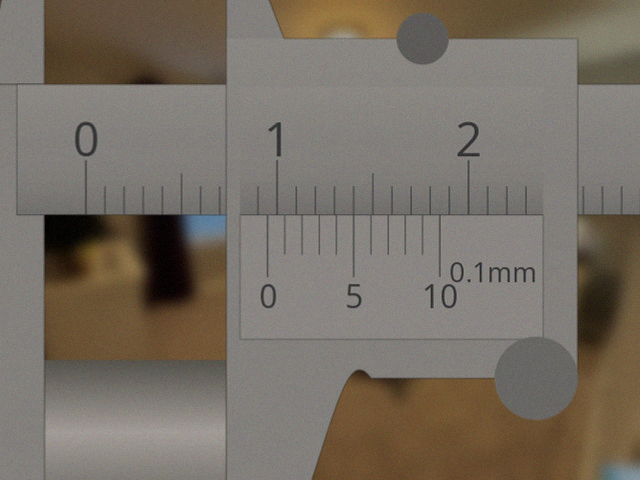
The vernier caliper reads 9.5 mm
